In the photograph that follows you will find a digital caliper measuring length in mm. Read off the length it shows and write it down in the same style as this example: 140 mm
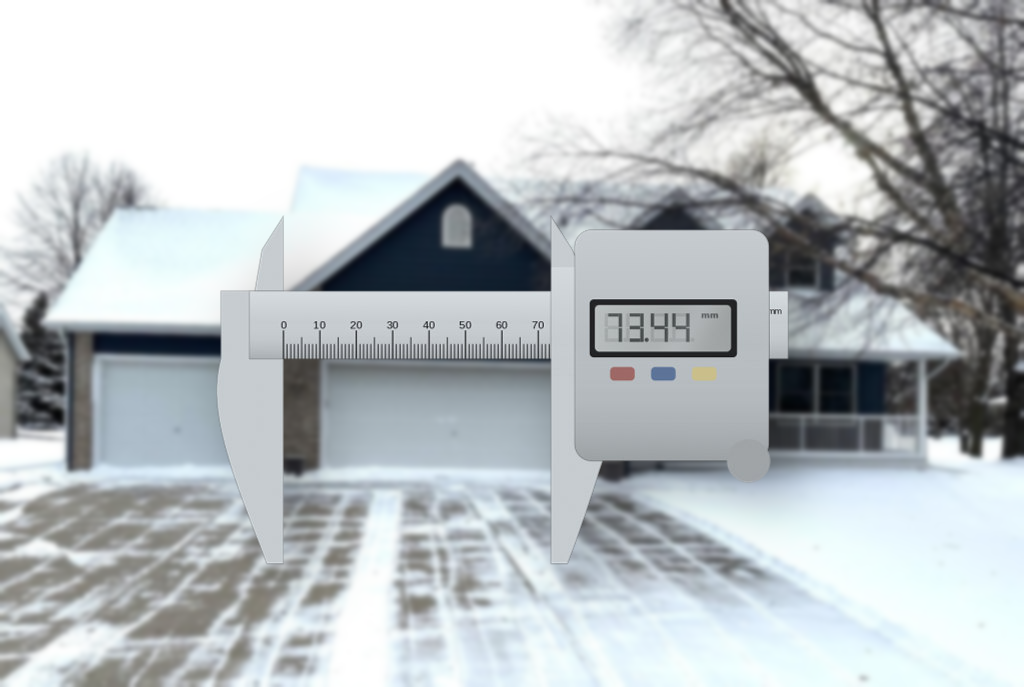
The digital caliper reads 73.44 mm
